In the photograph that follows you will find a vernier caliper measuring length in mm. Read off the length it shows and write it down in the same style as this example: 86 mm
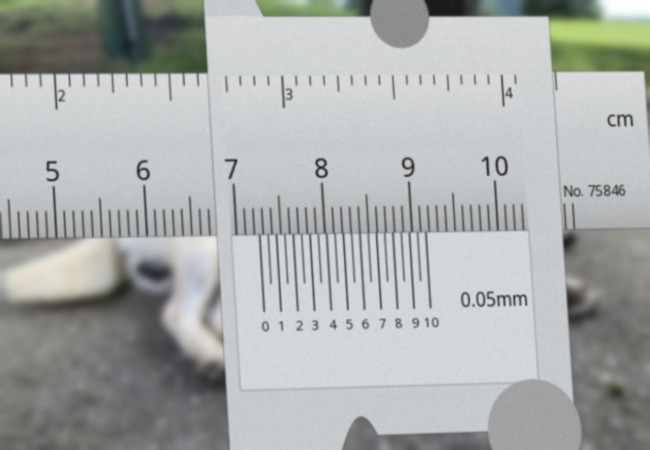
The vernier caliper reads 72.6 mm
